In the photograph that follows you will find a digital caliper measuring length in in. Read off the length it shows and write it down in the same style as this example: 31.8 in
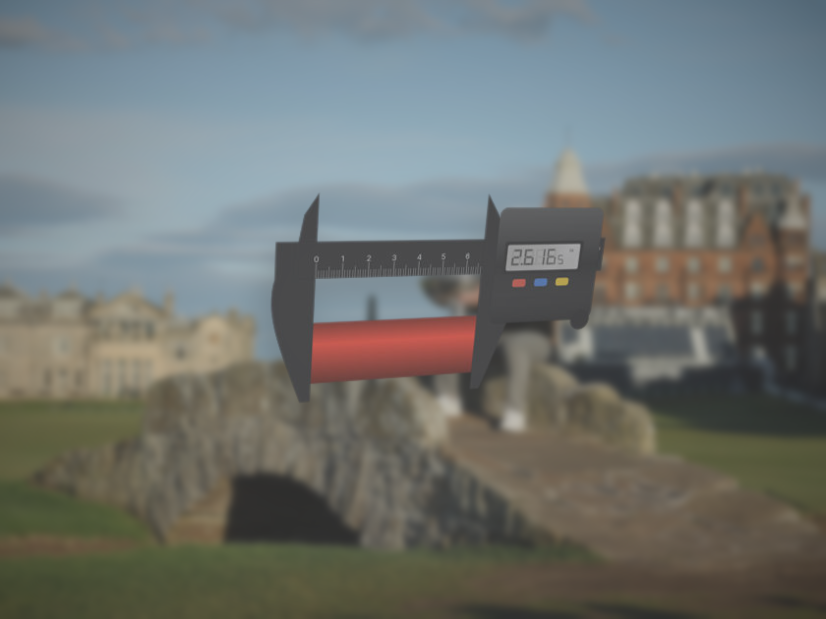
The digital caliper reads 2.6165 in
